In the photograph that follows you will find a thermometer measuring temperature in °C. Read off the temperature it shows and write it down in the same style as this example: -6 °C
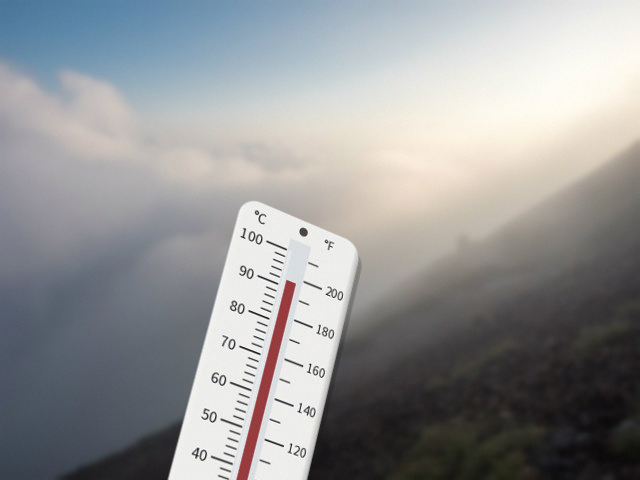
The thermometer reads 92 °C
